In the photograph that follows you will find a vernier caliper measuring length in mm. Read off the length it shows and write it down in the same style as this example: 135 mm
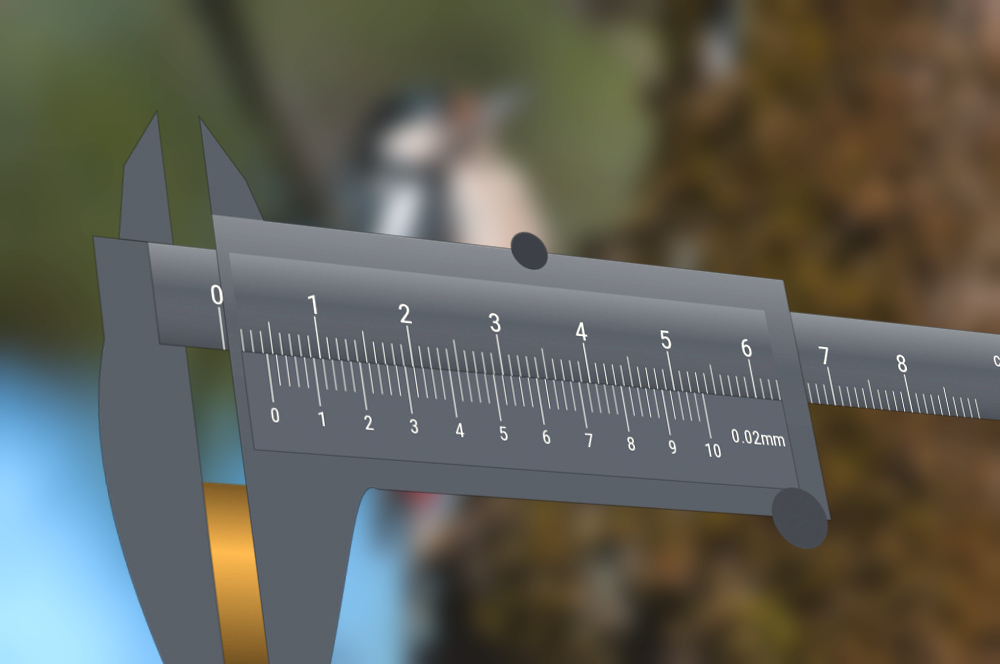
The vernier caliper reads 4.4 mm
